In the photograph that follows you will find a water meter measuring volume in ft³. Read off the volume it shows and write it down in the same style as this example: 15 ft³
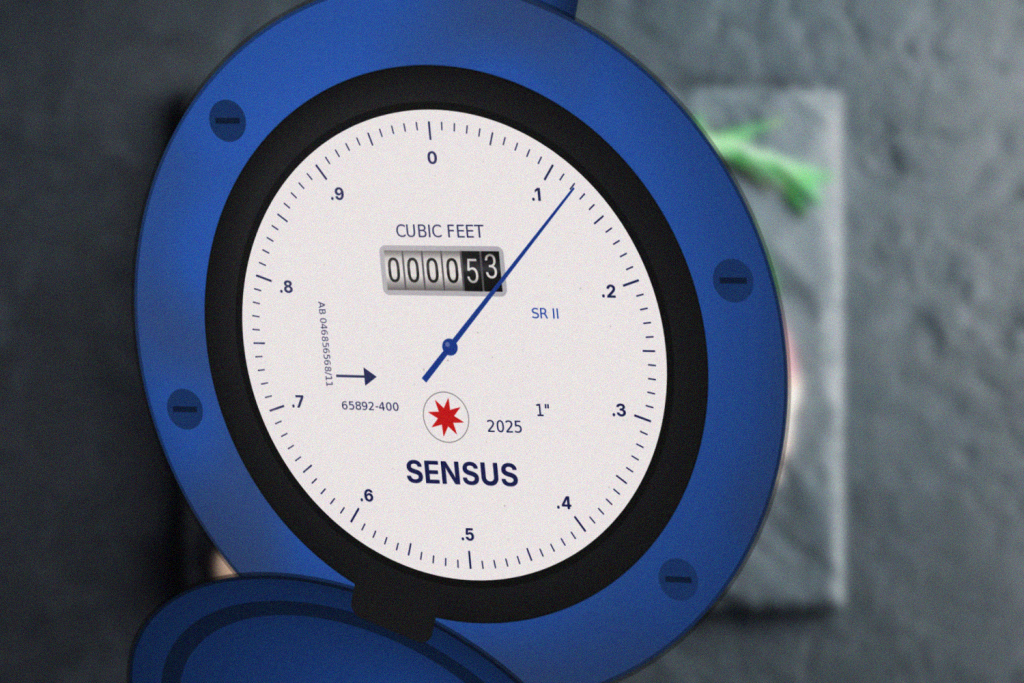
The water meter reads 53.12 ft³
